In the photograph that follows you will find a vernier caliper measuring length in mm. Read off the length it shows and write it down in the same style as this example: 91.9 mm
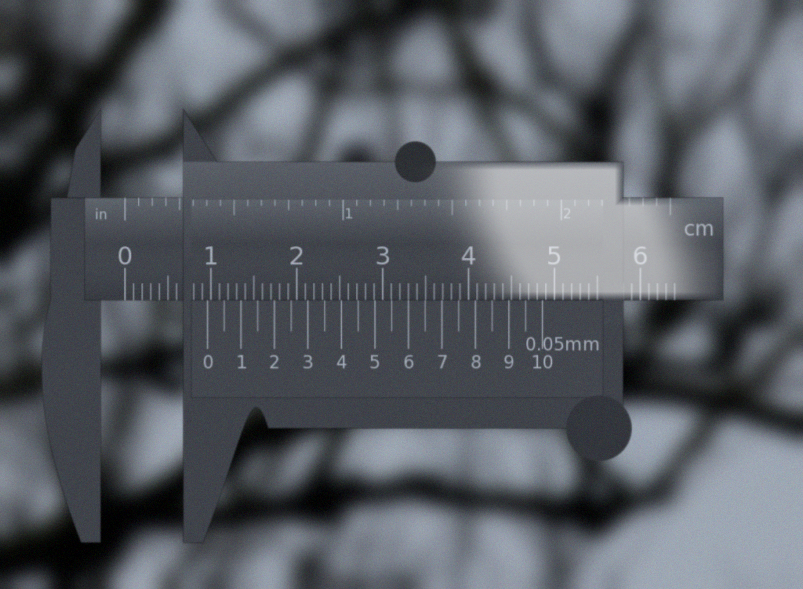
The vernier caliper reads 9.6 mm
